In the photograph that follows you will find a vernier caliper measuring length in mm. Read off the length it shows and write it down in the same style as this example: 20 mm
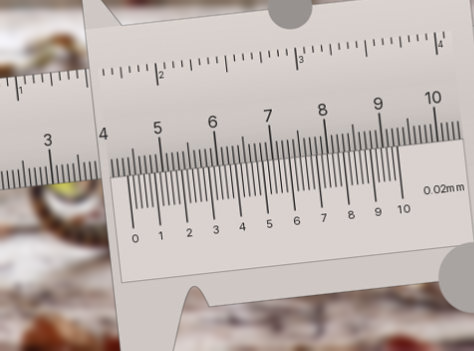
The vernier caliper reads 43.6 mm
